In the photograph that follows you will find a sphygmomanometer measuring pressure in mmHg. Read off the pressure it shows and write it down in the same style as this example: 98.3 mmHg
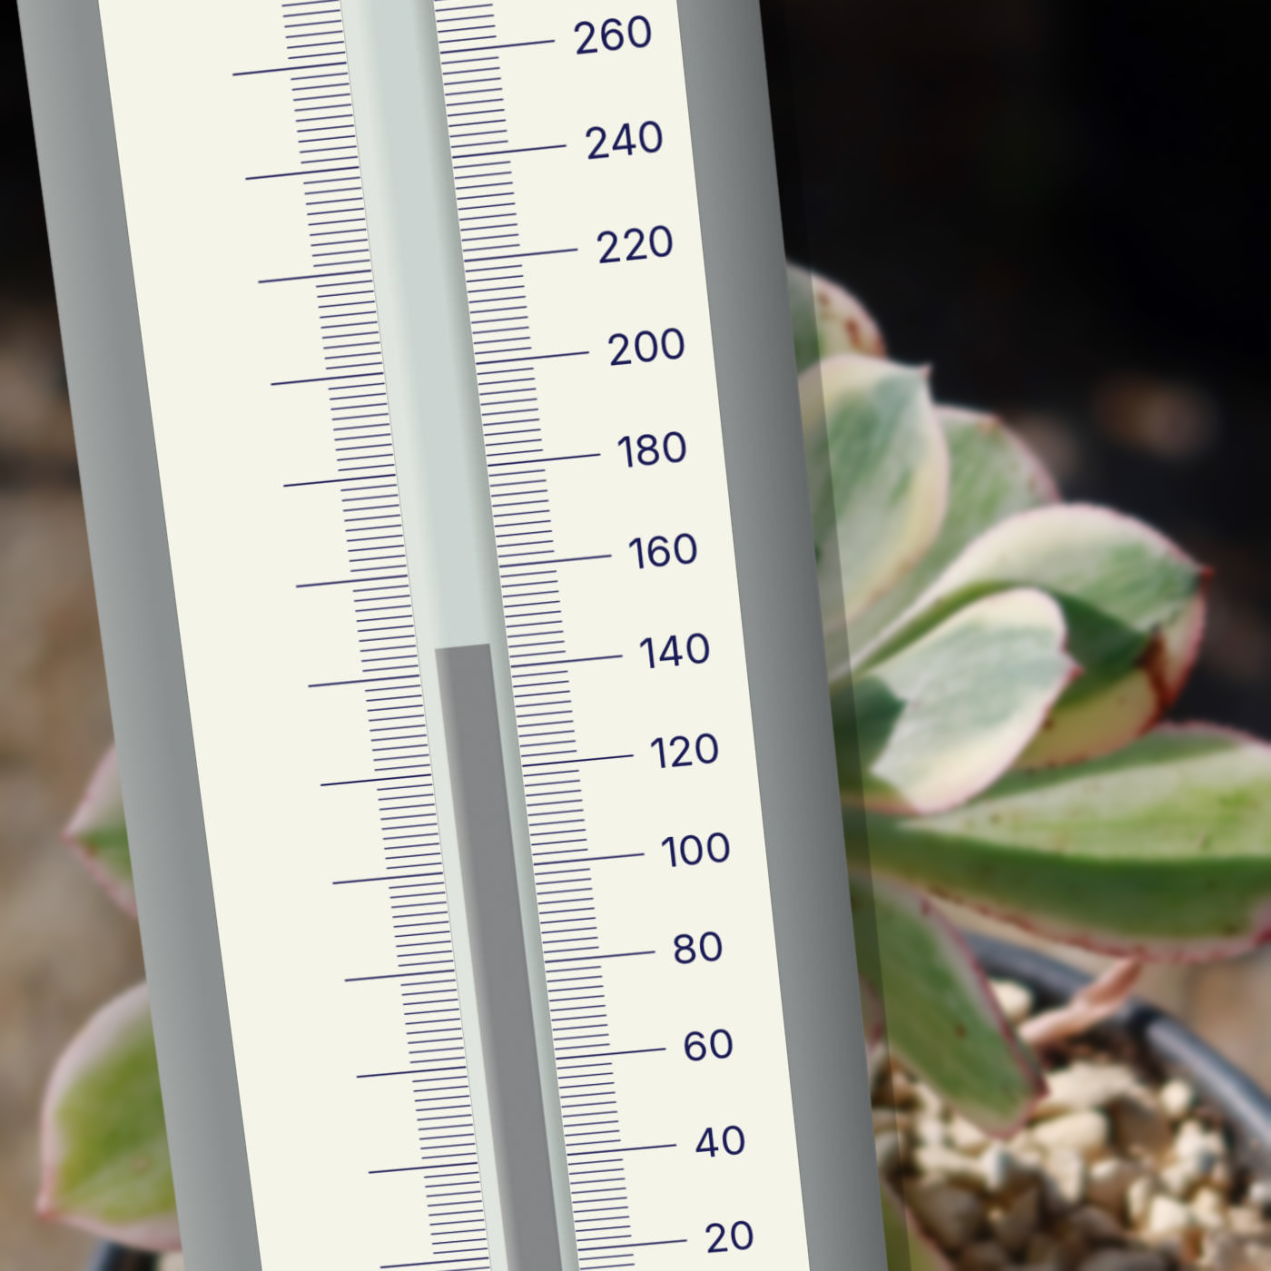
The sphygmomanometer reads 145 mmHg
